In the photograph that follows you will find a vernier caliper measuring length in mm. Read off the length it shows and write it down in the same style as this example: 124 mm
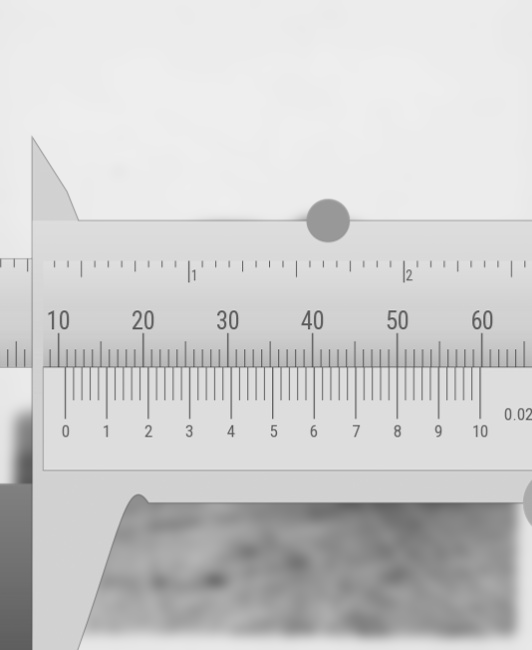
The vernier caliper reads 10.8 mm
